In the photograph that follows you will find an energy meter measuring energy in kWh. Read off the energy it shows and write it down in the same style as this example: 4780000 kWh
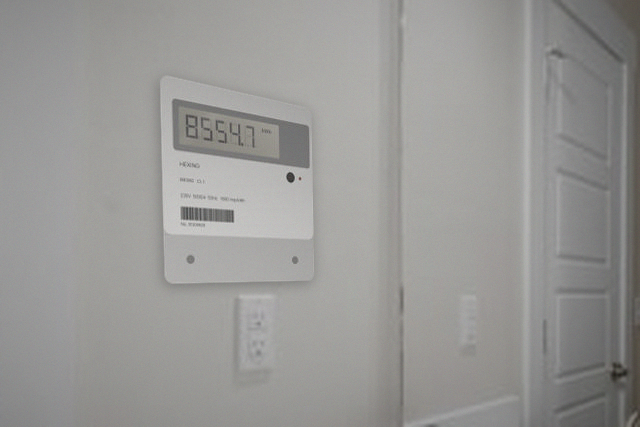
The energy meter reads 8554.7 kWh
